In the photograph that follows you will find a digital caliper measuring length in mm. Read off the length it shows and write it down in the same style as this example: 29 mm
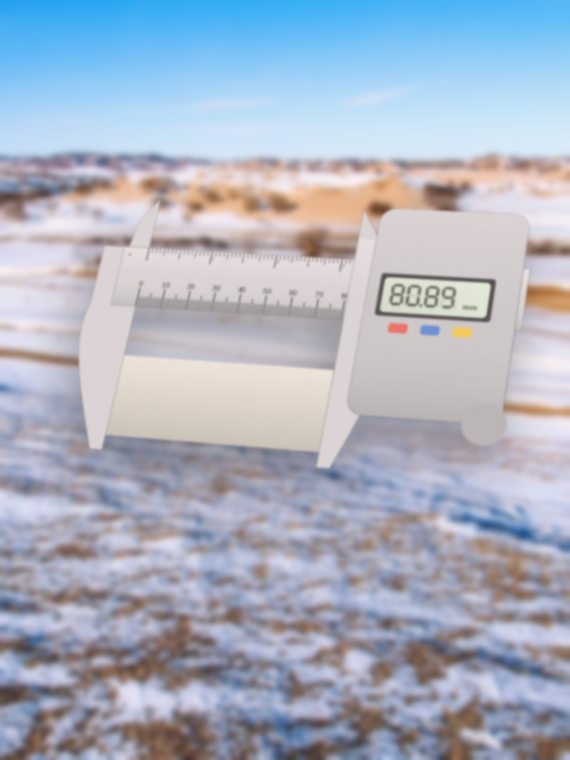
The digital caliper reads 80.89 mm
